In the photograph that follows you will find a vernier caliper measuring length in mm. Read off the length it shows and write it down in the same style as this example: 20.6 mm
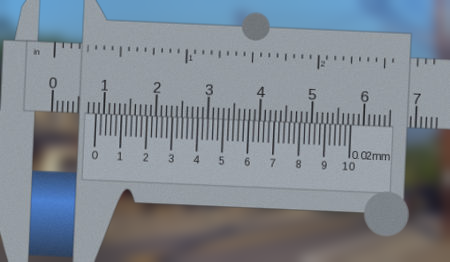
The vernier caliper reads 8.5 mm
